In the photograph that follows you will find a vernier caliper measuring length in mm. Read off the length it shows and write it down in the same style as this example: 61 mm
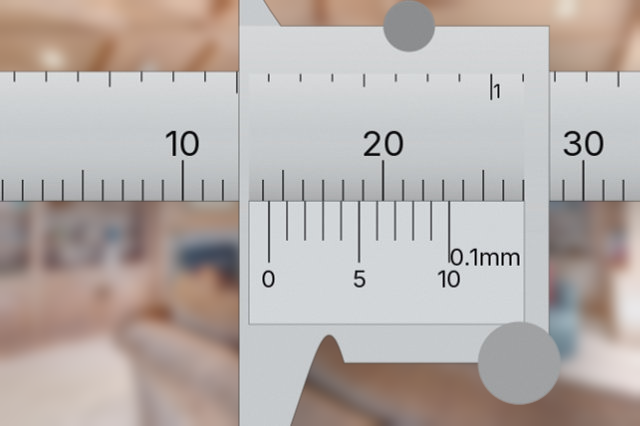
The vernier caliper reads 14.3 mm
